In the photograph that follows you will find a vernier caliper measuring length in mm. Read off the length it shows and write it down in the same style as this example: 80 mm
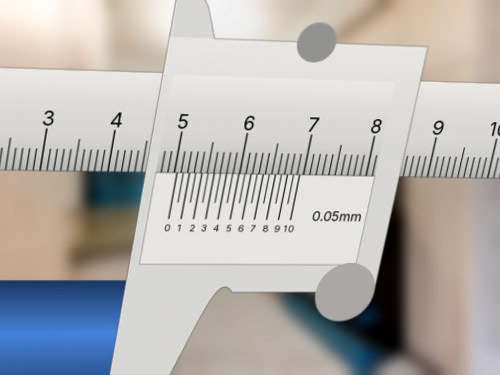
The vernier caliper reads 50.4 mm
